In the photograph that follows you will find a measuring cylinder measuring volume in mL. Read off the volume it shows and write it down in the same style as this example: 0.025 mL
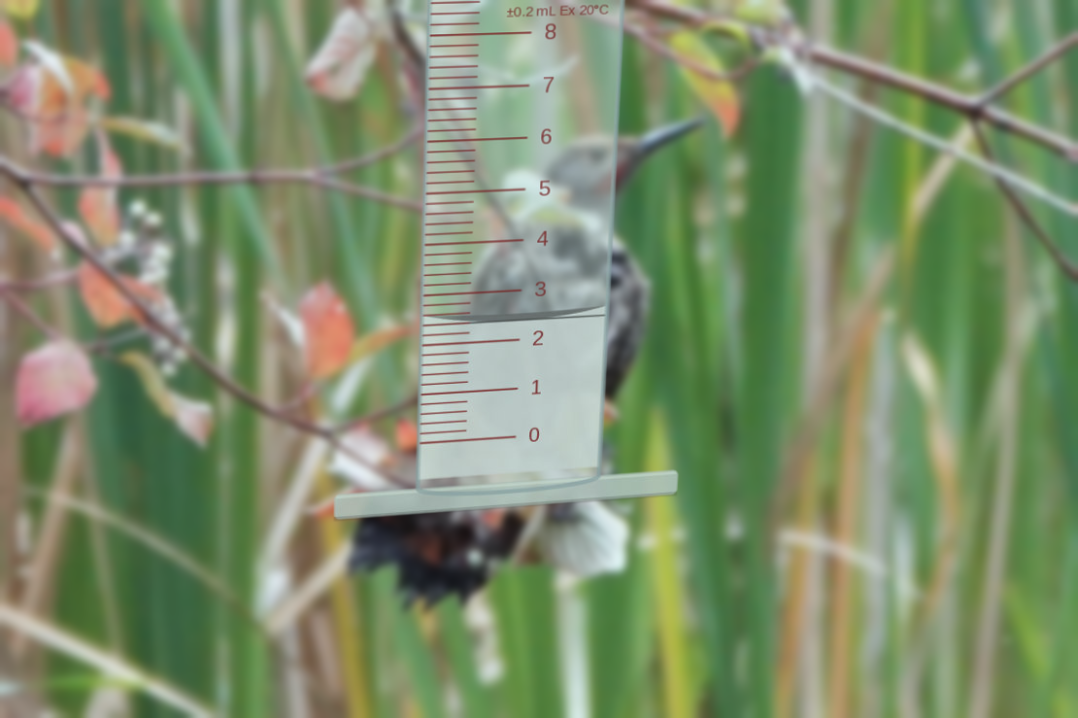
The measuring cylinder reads 2.4 mL
